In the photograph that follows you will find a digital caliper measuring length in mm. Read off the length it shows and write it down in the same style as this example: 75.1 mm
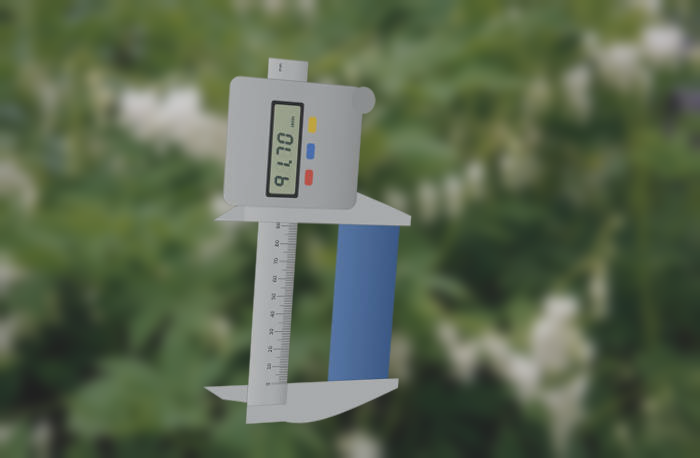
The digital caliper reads 91.70 mm
